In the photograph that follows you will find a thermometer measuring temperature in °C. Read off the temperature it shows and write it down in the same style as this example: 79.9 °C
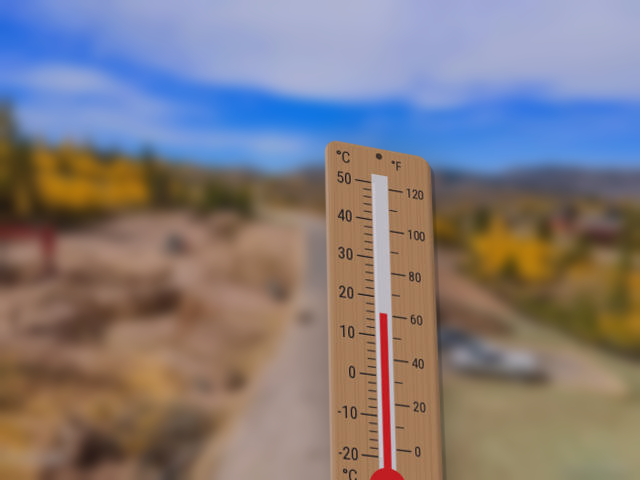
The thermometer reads 16 °C
